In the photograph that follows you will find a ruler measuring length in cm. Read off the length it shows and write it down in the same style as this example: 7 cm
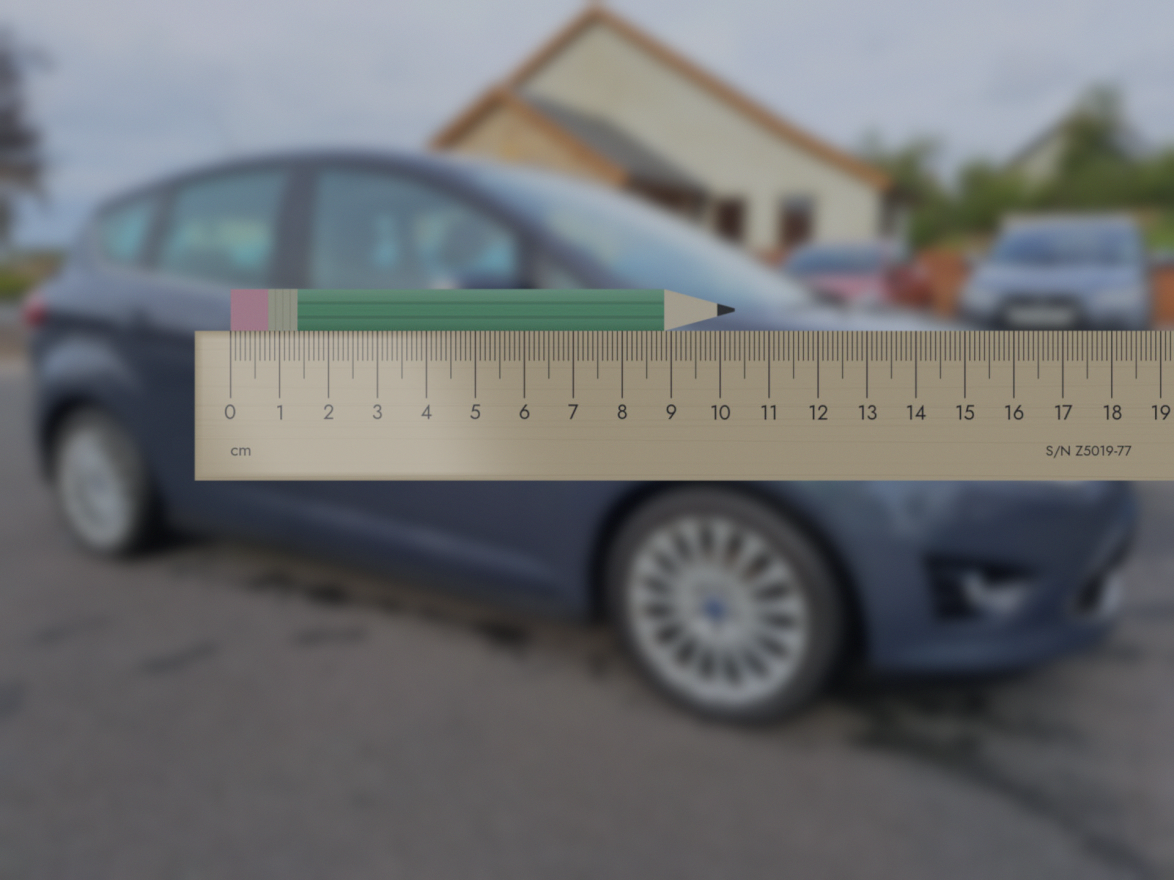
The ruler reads 10.3 cm
